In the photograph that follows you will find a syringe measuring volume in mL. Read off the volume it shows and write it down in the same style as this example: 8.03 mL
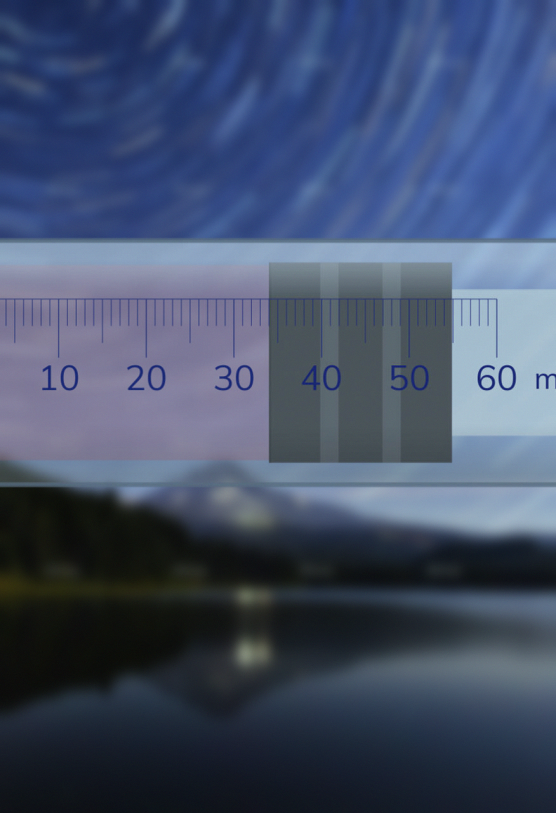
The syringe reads 34 mL
